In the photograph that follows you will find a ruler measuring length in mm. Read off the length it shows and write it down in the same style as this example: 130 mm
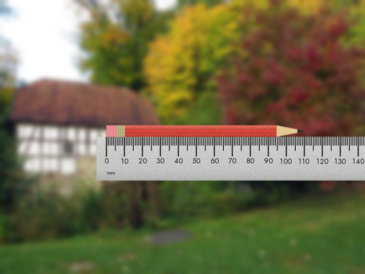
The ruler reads 110 mm
